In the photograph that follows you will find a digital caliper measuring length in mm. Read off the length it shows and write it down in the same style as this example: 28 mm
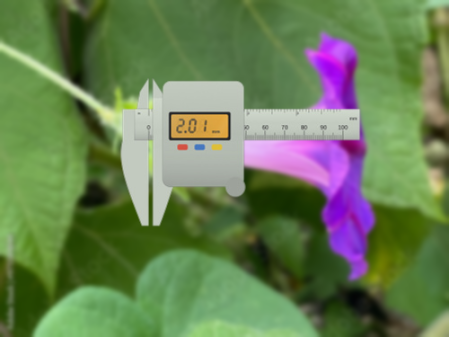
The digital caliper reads 2.01 mm
